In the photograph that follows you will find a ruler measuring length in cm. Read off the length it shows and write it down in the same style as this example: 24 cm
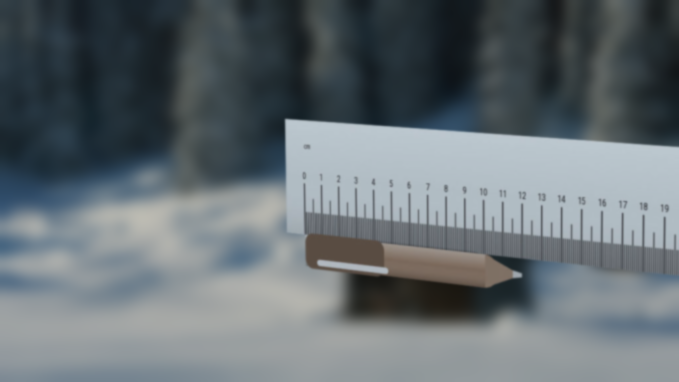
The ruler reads 12 cm
